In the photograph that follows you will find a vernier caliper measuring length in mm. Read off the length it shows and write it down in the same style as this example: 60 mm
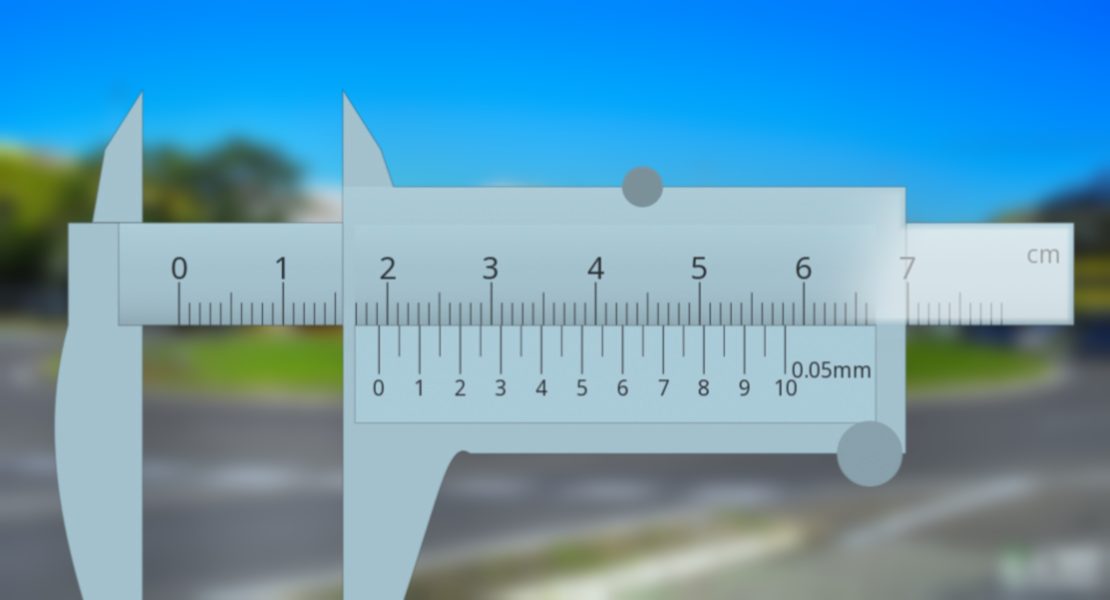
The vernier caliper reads 19.2 mm
